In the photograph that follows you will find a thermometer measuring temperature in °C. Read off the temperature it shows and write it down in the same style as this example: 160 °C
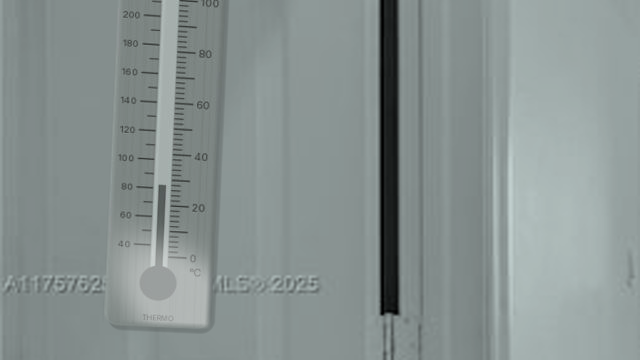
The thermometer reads 28 °C
